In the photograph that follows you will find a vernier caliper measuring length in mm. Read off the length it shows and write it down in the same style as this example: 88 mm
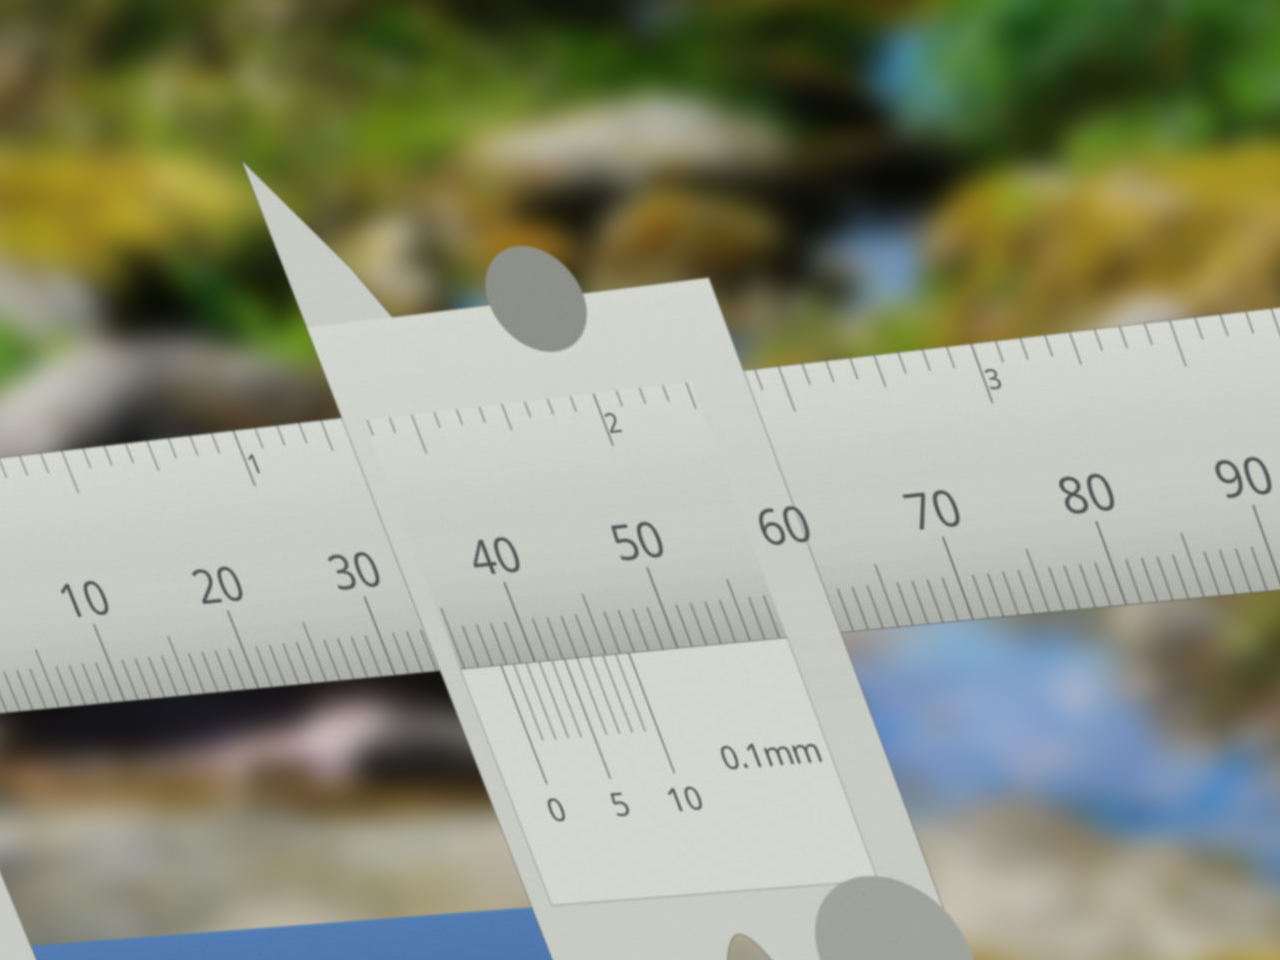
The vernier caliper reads 37.6 mm
